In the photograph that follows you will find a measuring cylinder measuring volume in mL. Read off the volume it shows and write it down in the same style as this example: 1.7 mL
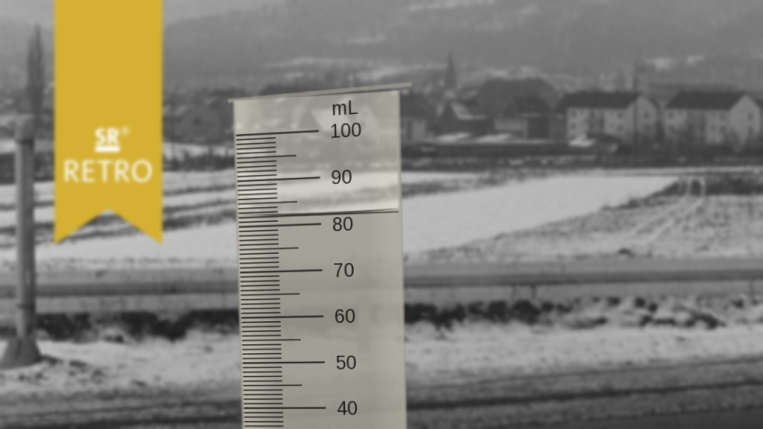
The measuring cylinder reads 82 mL
